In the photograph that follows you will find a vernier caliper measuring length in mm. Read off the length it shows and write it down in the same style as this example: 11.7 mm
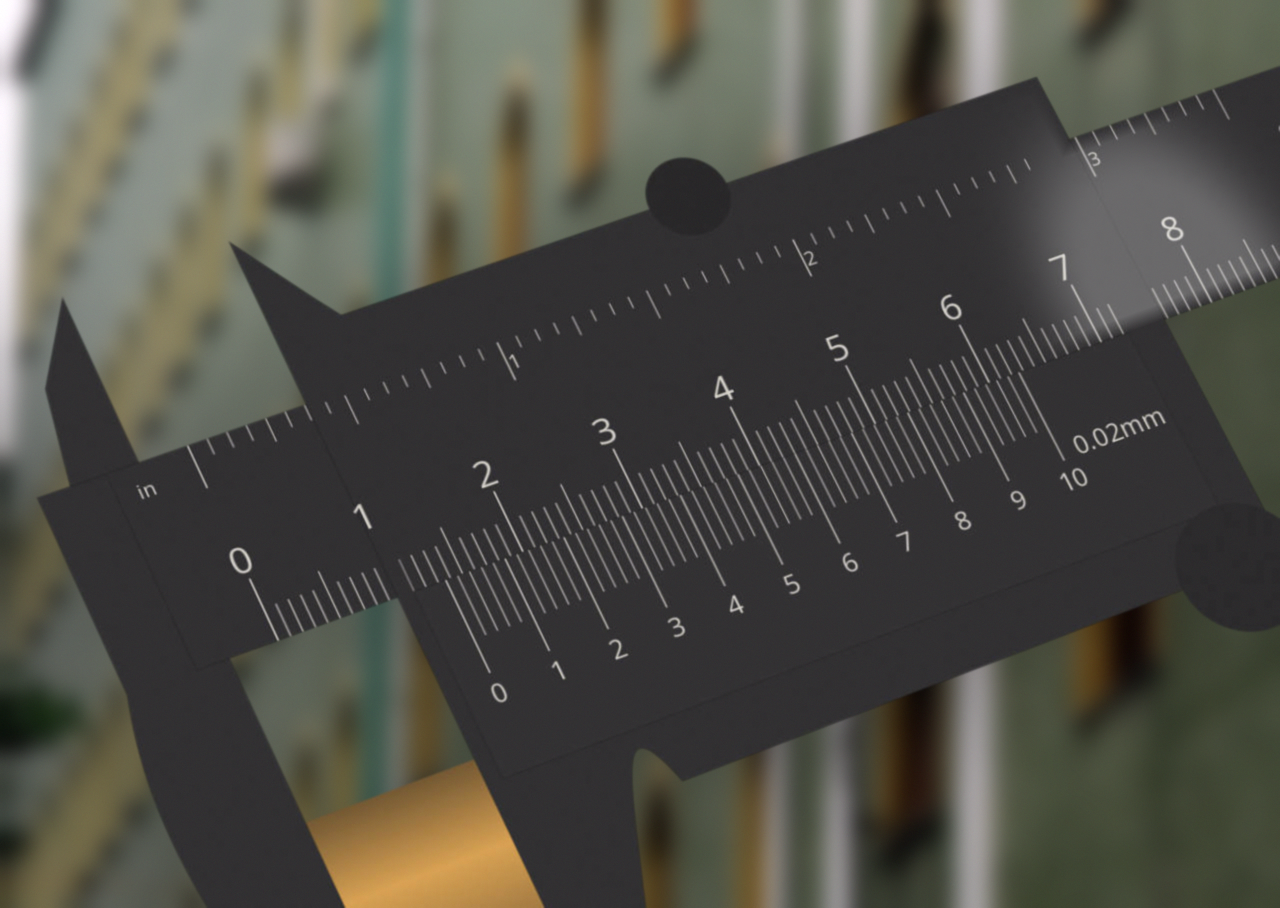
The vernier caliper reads 13.6 mm
